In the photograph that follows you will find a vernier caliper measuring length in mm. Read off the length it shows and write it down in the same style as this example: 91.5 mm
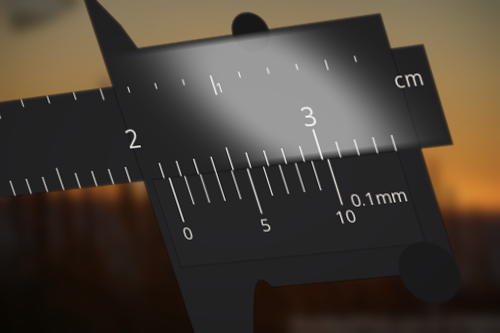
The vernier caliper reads 21.3 mm
